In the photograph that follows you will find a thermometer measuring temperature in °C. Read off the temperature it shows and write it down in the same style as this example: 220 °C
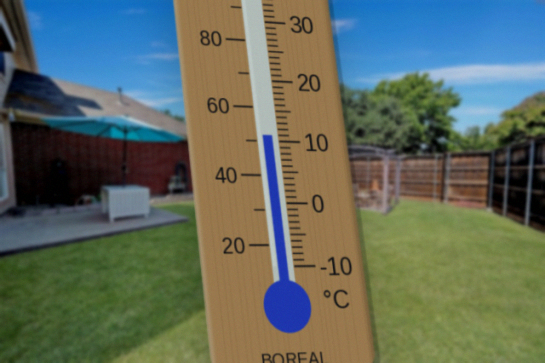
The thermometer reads 11 °C
